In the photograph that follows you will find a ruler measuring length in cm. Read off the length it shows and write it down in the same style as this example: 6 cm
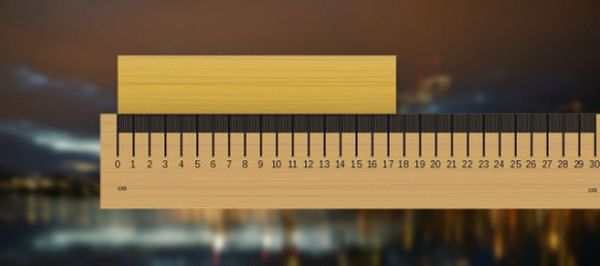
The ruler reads 17.5 cm
